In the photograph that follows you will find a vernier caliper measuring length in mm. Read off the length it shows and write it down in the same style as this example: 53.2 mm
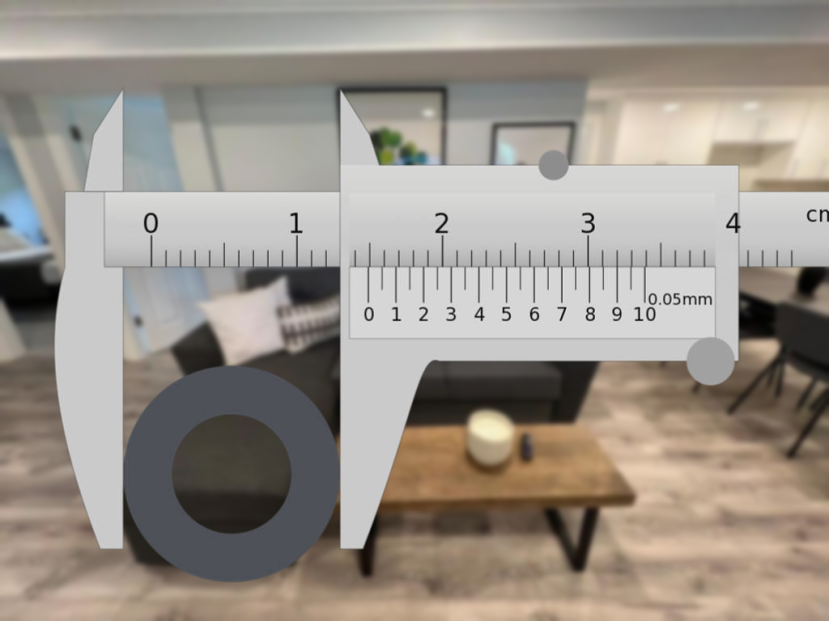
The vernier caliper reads 14.9 mm
